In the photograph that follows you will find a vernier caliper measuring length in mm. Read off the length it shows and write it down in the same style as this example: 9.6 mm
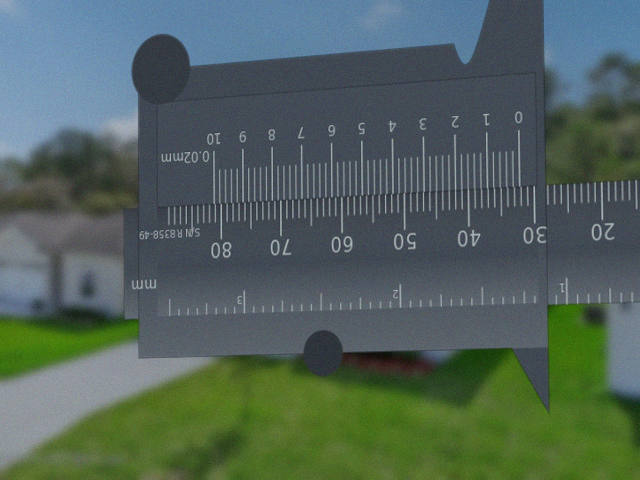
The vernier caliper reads 32.2 mm
